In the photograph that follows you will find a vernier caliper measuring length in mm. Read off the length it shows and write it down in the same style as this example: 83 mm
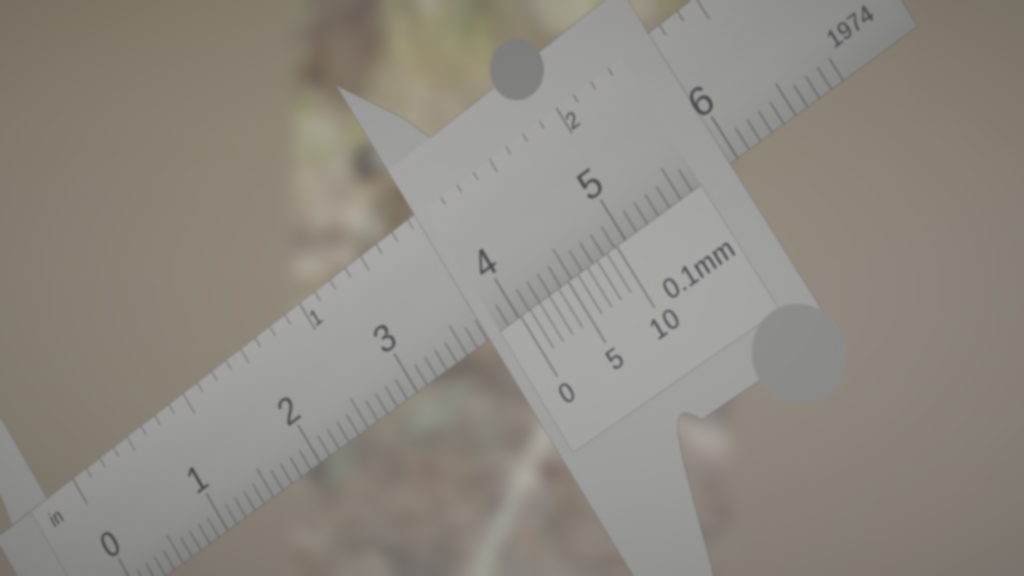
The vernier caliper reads 40.2 mm
